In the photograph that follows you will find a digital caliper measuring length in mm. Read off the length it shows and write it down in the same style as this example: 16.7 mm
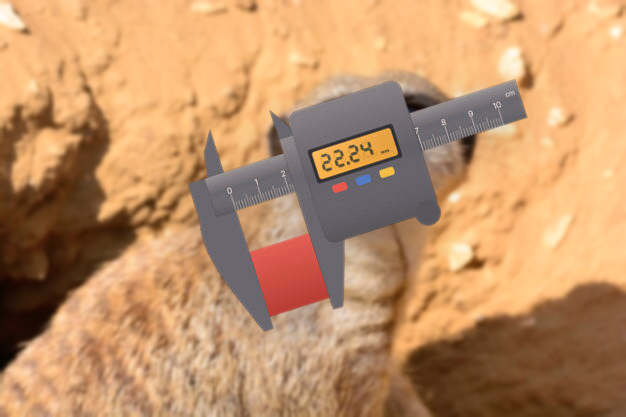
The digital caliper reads 22.24 mm
